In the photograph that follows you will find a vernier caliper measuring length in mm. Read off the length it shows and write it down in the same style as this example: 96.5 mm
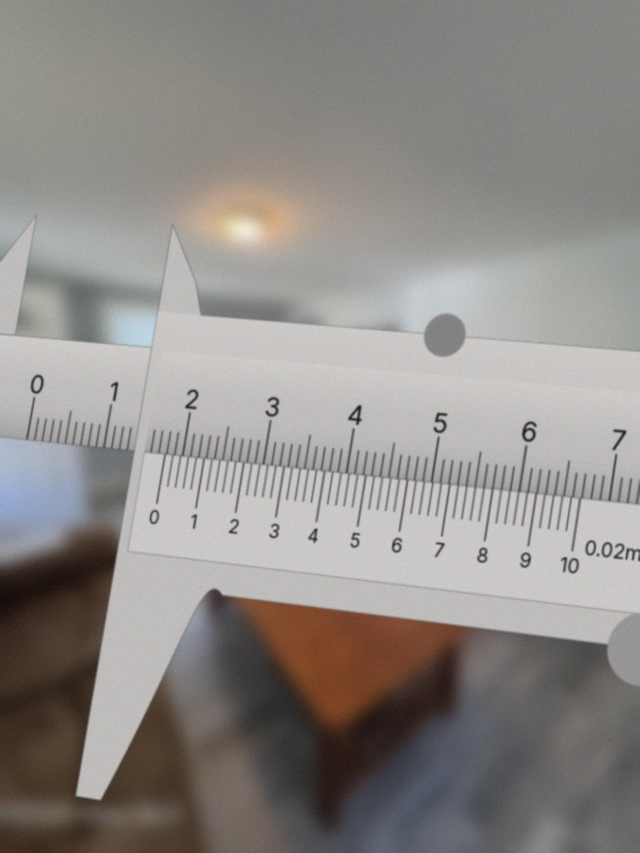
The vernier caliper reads 17.8 mm
